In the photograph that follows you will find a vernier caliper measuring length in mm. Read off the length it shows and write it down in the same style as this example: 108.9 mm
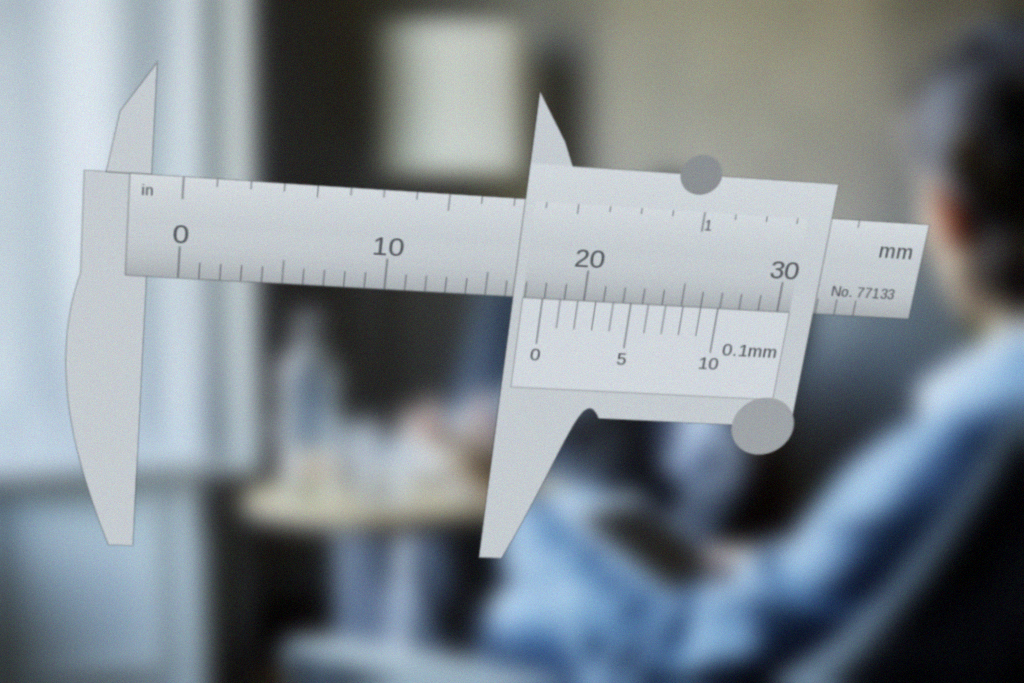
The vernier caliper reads 17.9 mm
